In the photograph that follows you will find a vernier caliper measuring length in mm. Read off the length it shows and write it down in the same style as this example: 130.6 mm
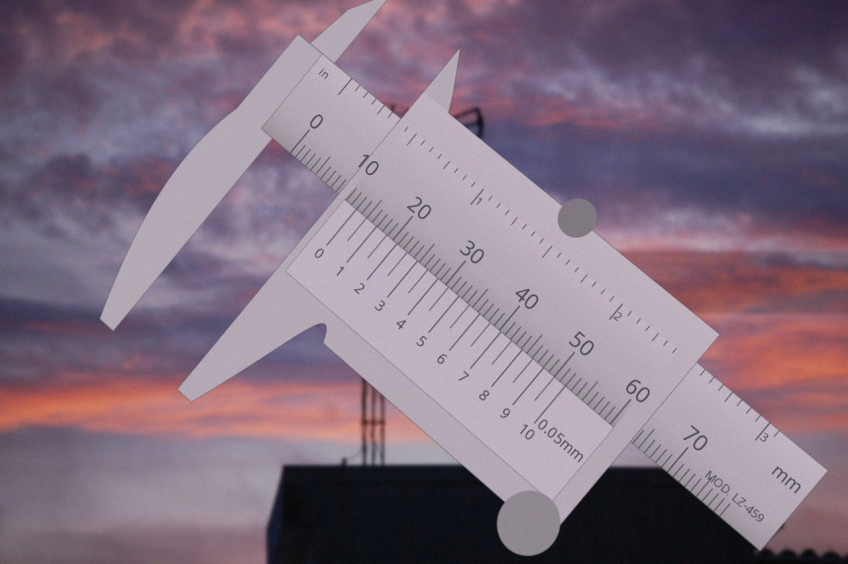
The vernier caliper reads 13.0 mm
